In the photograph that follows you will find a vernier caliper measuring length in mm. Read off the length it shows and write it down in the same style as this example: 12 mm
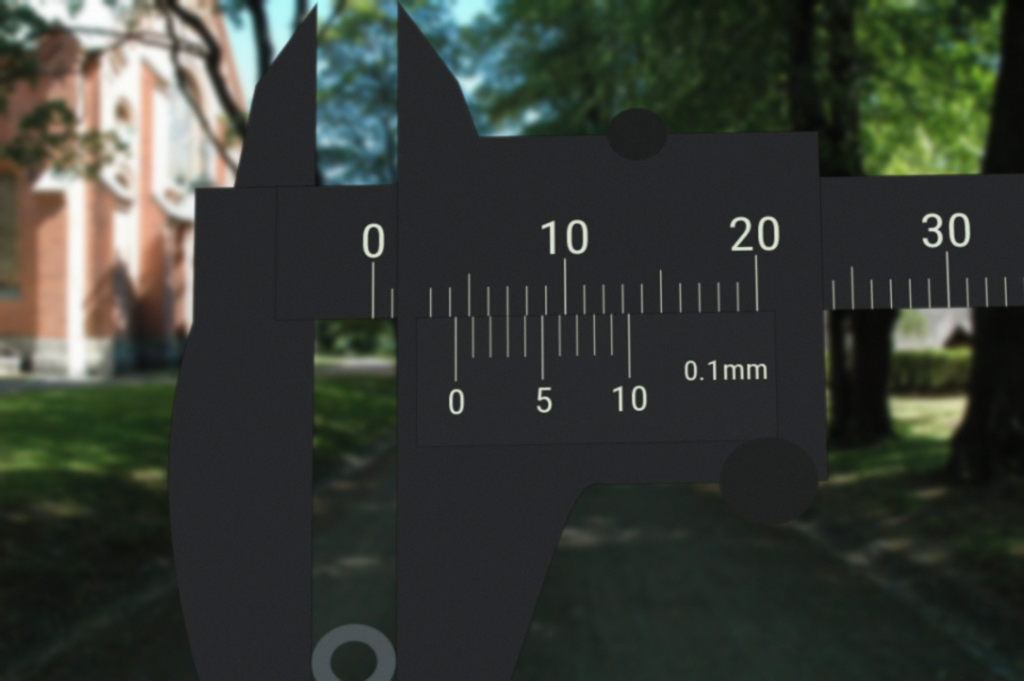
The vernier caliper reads 4.3 mm
